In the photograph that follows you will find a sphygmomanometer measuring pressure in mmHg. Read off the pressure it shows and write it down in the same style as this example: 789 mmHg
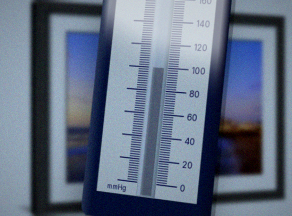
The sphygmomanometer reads 100 mmHg
